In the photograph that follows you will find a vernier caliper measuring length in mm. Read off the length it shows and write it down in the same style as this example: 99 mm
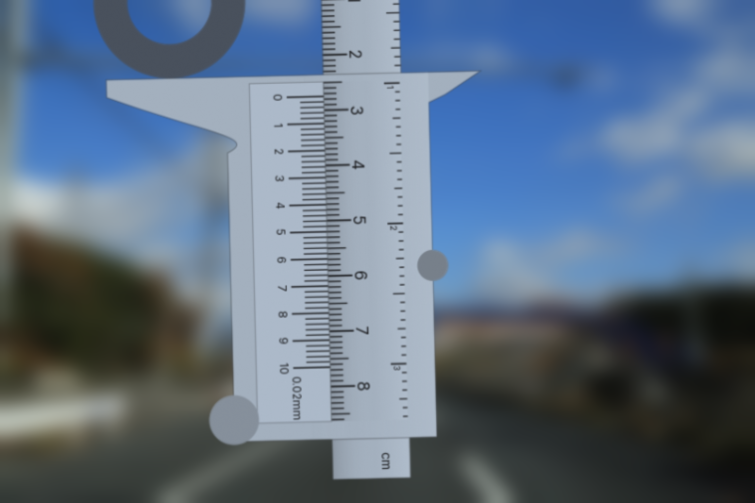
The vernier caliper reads 27.5 mm
